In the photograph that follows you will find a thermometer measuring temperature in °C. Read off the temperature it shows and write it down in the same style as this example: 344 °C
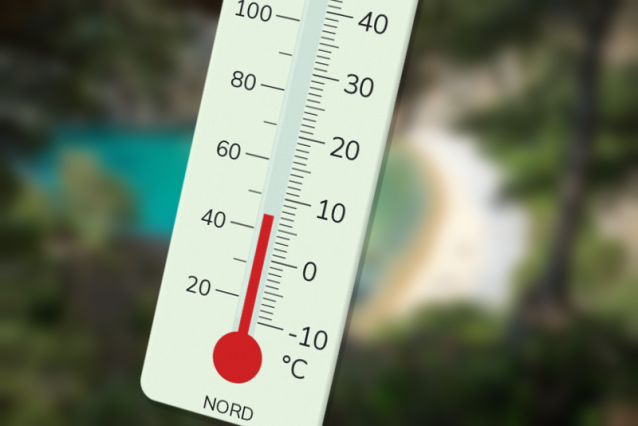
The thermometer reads 7 °C
